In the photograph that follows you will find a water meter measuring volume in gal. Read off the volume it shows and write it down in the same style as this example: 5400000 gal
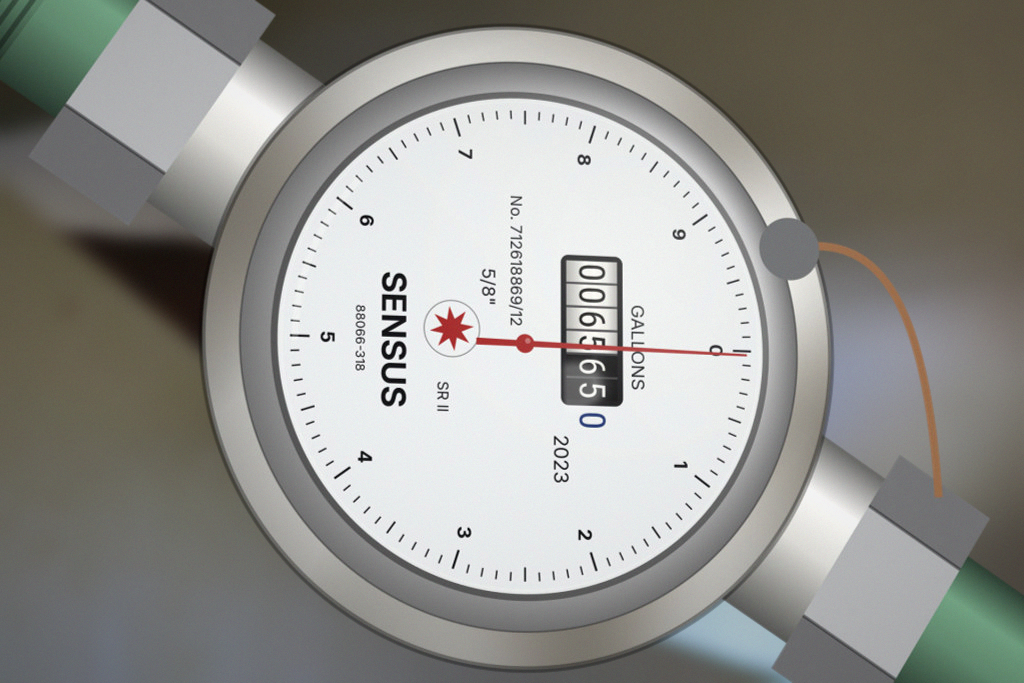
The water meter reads 65650.0 gal
